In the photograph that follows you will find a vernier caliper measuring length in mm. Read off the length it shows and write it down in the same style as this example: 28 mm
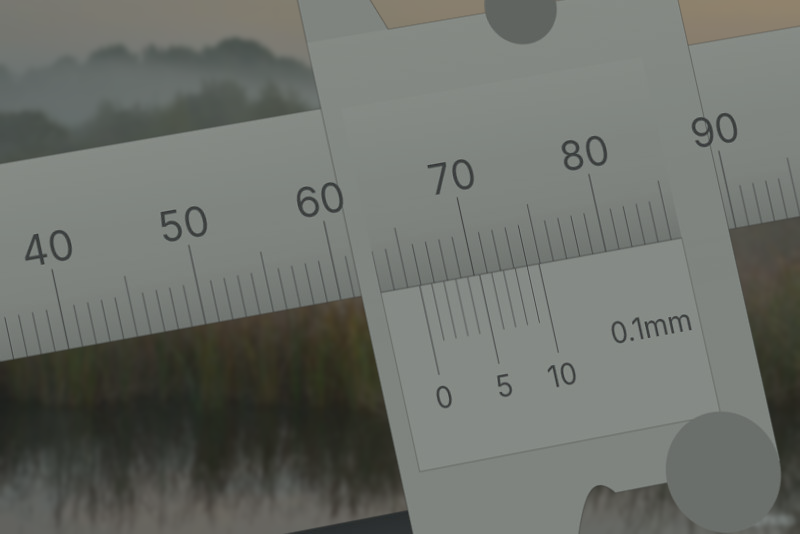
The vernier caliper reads 65.9 mm
